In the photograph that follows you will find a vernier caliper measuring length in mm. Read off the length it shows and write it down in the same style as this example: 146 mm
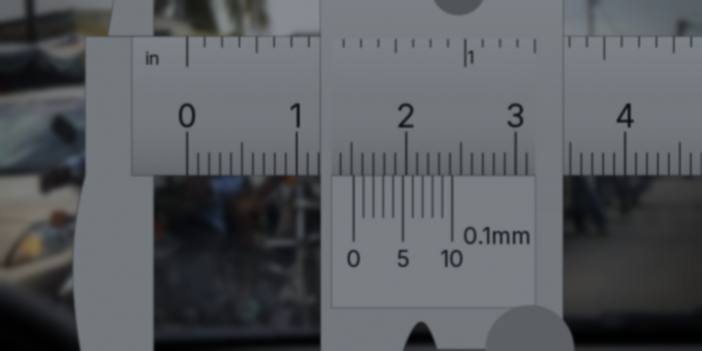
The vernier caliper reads 15.2 mm
